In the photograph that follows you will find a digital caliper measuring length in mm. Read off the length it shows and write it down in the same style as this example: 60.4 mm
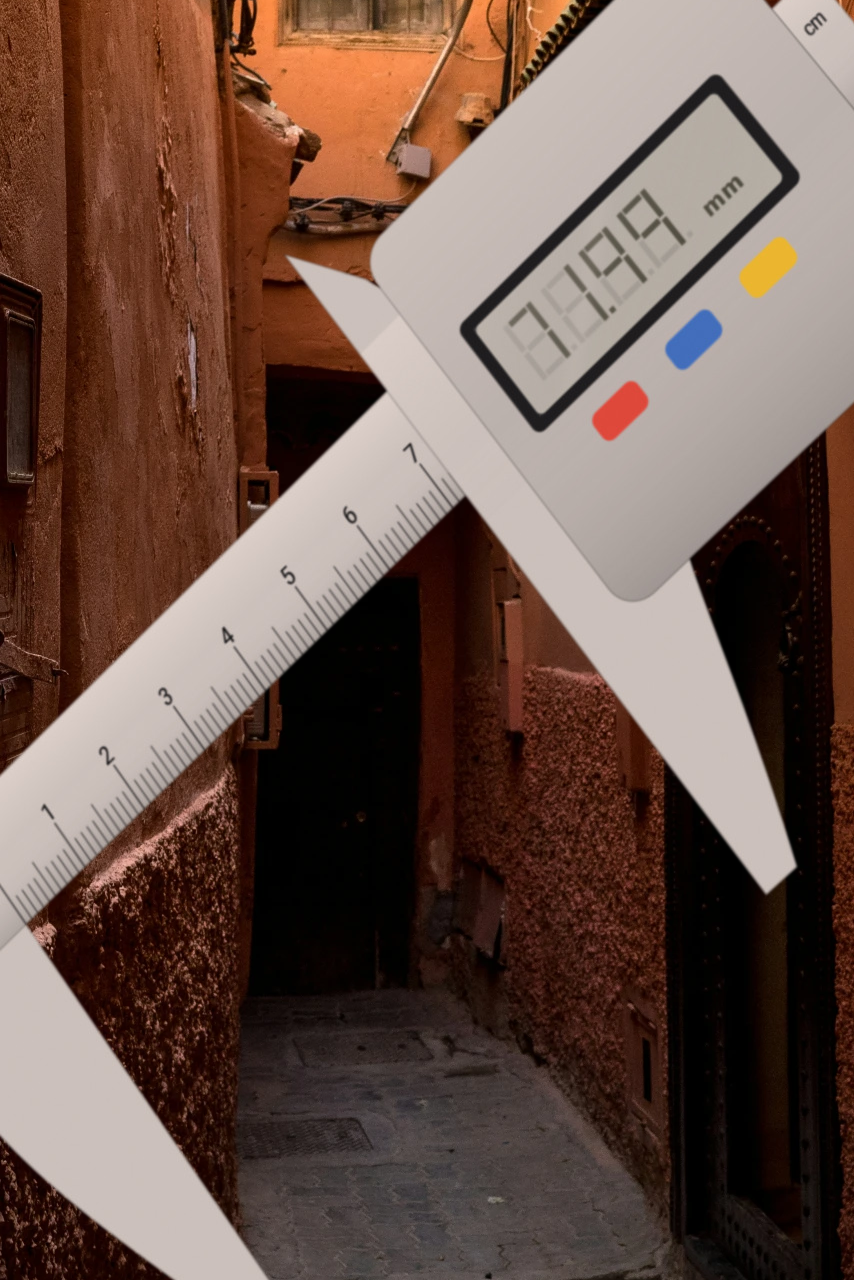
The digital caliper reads 71.99 mm
